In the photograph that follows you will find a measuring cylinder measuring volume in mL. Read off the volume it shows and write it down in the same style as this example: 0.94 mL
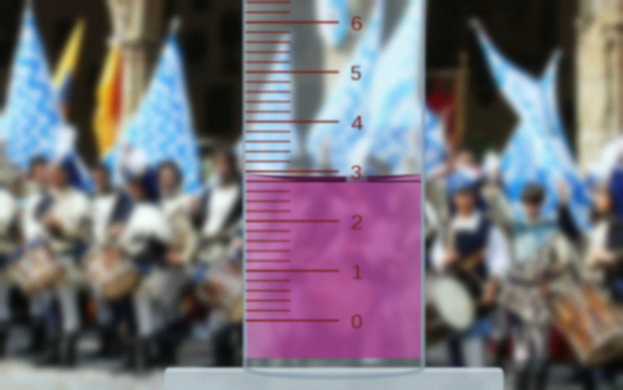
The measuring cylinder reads 2.8 mL
